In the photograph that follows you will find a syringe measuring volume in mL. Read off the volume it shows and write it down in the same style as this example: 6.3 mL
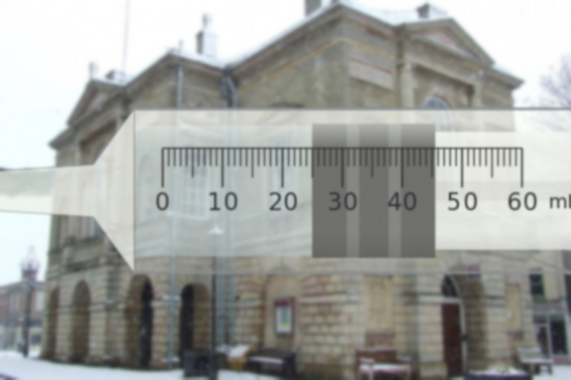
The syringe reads 25 mL
